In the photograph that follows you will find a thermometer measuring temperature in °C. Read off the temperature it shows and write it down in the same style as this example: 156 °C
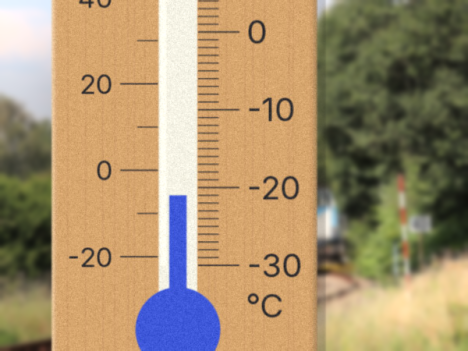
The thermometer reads -21 °C
